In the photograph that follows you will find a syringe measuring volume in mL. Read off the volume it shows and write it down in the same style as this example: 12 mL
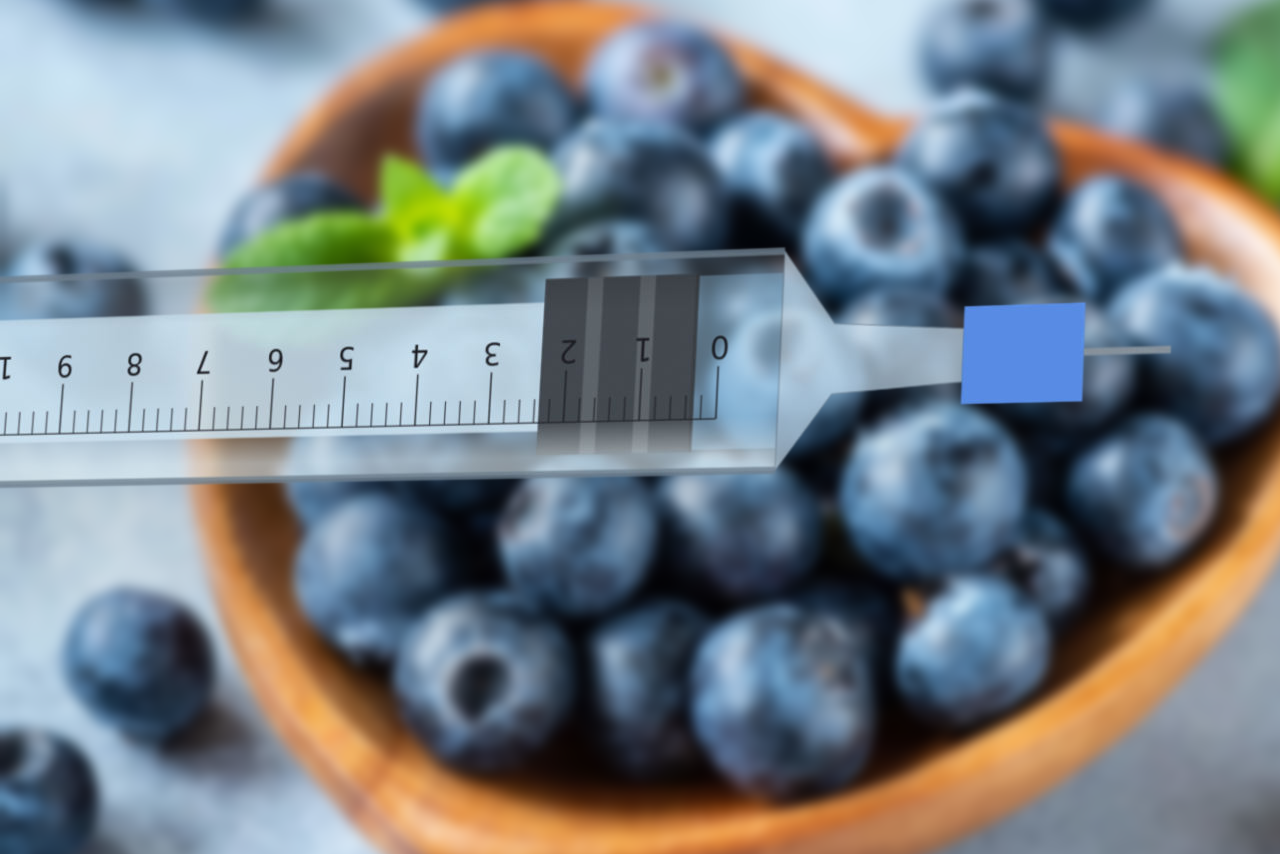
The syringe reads 0.3 mL
